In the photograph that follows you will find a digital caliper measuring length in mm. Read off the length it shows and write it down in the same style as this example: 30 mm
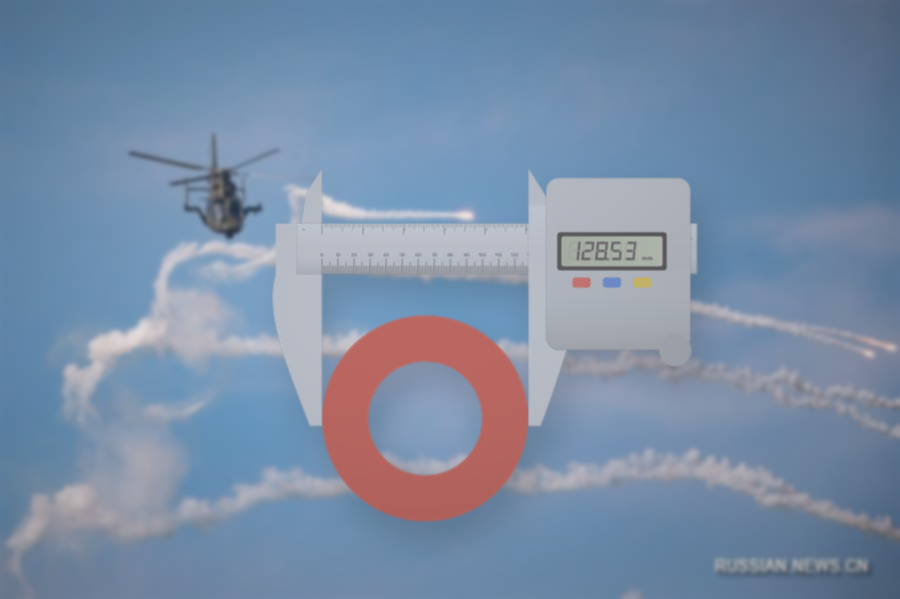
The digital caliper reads 128.53 mm
